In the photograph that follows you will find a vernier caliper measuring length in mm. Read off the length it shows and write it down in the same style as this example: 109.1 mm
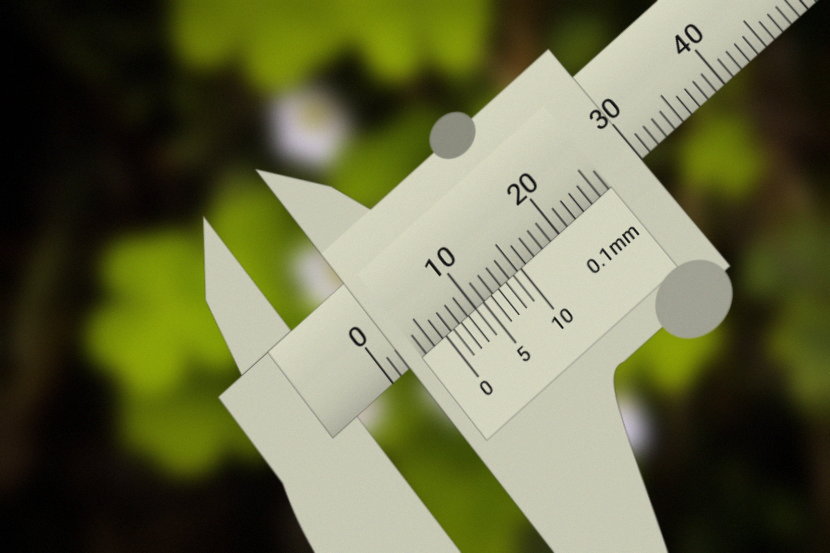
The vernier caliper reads 6.4 mm
